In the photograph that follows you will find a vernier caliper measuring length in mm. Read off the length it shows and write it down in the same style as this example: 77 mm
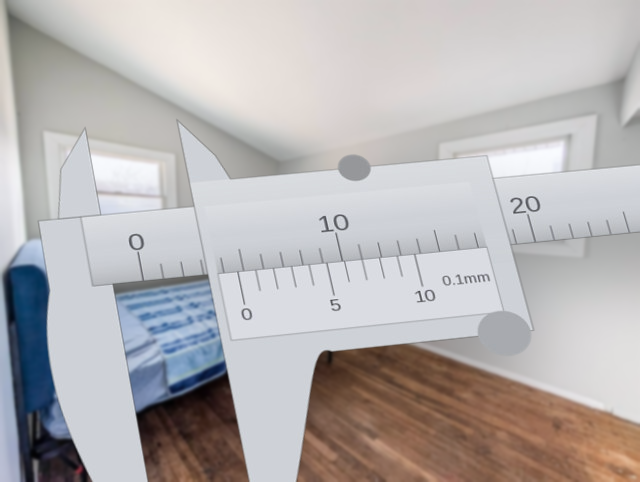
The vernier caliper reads 4.7 mm
